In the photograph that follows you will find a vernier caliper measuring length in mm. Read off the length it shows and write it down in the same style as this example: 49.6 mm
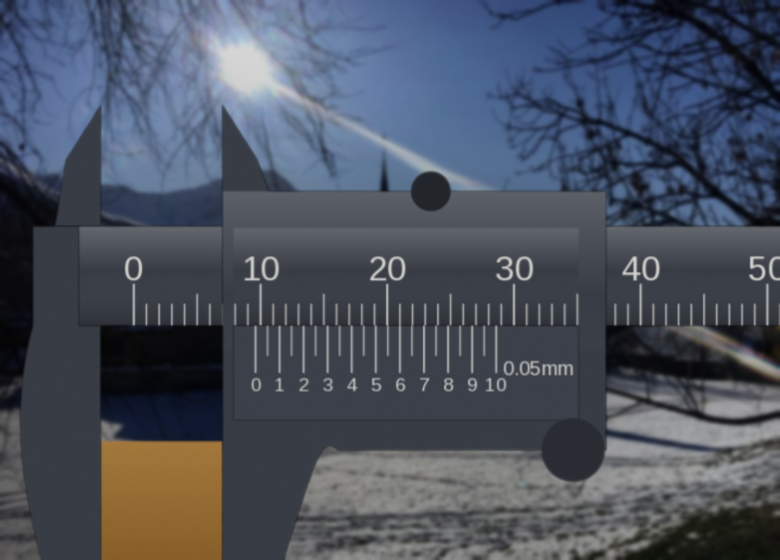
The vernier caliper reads 9.6 mm
